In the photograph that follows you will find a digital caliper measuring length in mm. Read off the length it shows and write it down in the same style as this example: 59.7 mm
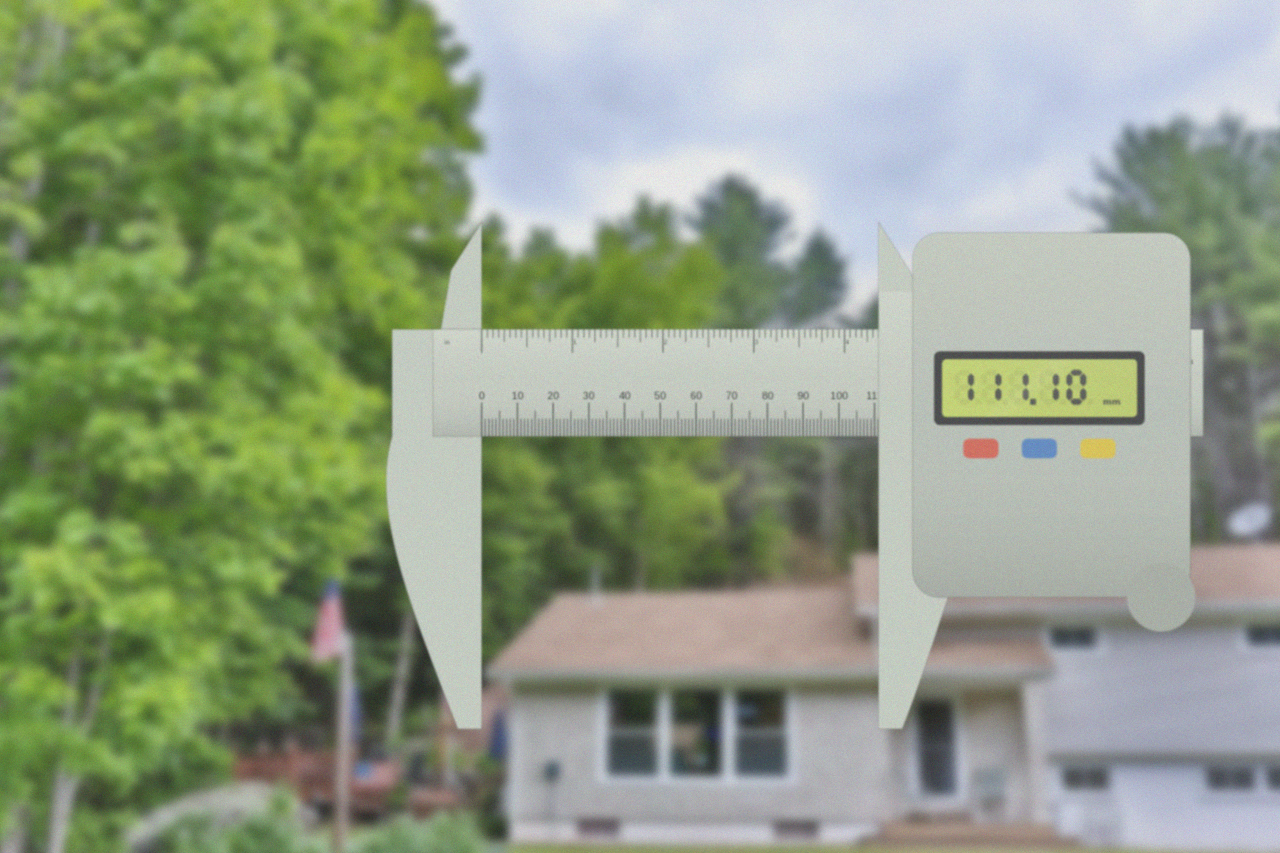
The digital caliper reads 111.10 mm
